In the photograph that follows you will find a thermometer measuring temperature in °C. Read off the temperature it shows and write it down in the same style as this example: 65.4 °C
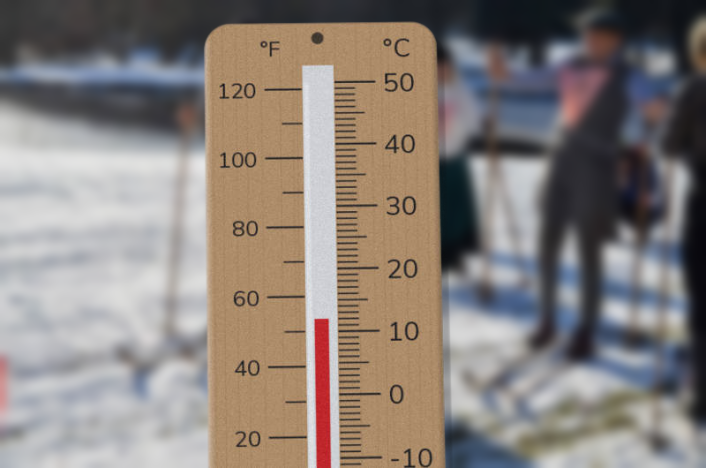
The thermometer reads 12 °C
